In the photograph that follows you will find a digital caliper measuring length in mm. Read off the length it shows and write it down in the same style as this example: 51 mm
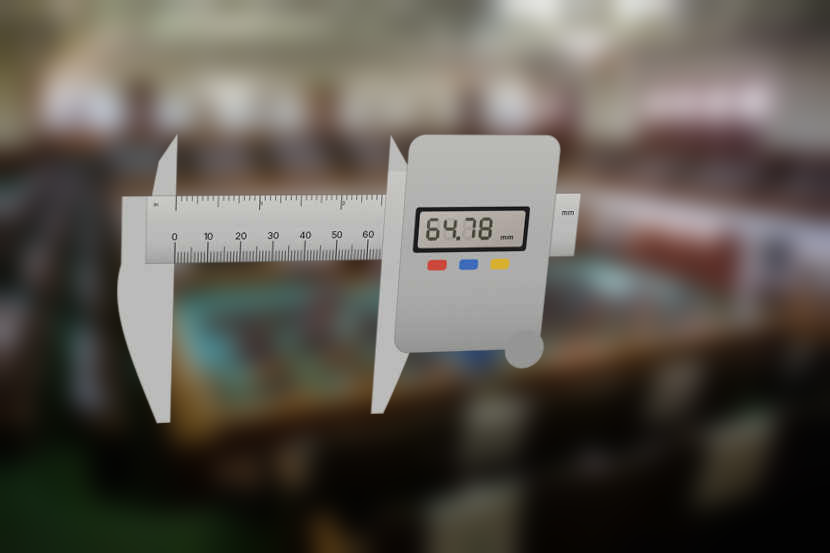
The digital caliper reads 64.78 mm
